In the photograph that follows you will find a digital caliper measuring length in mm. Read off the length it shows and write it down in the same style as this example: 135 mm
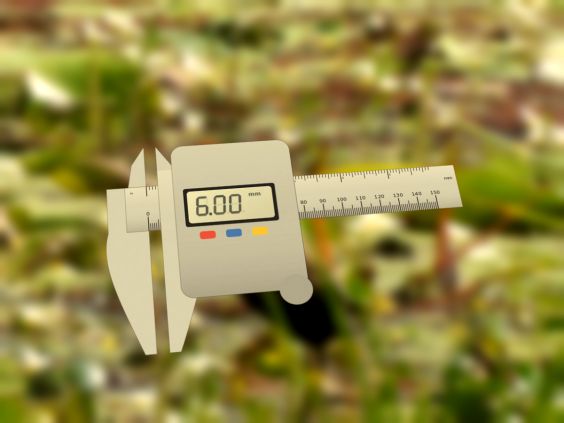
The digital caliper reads 6.00 mm
